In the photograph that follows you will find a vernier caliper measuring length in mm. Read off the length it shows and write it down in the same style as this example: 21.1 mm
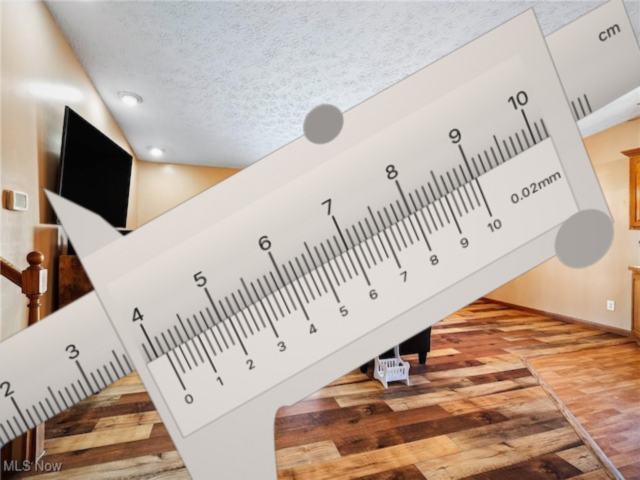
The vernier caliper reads 41.4 mm
